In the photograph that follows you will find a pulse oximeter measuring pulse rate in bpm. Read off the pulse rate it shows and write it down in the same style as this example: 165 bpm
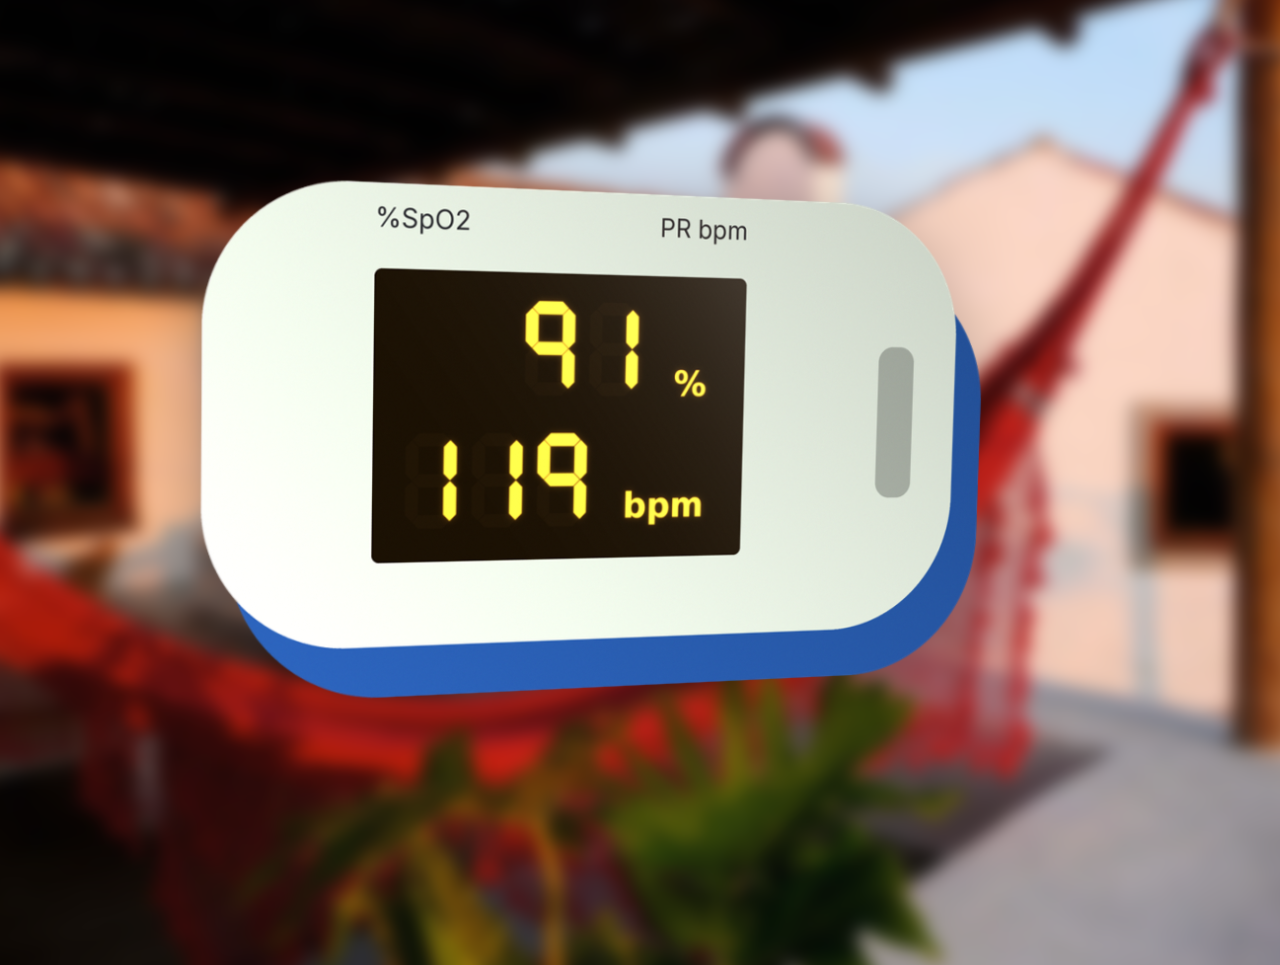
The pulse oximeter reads 119 bpm
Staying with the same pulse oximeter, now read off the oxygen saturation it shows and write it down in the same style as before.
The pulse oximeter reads 91 %
